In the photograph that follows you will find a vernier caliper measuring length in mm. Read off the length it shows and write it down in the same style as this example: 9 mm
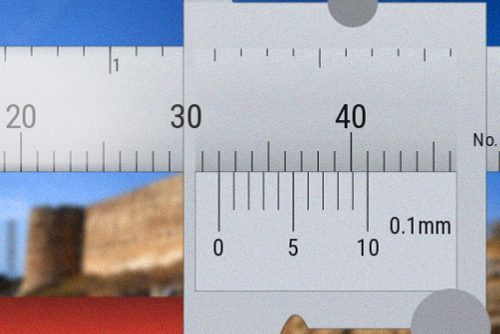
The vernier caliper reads 32.0 mm
